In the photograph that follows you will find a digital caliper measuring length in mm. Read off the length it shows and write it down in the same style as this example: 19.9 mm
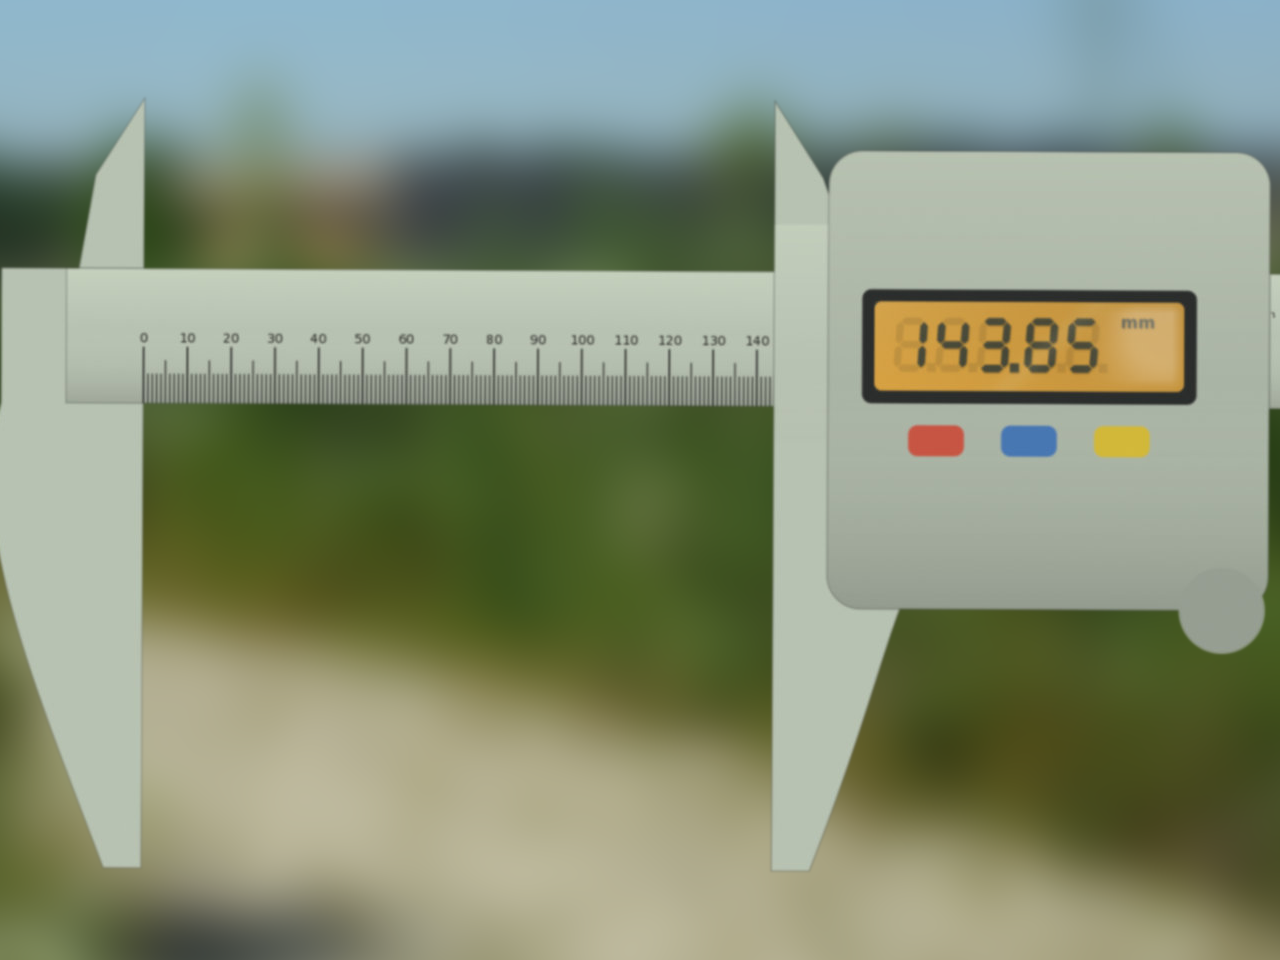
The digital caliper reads 143.85 mm
